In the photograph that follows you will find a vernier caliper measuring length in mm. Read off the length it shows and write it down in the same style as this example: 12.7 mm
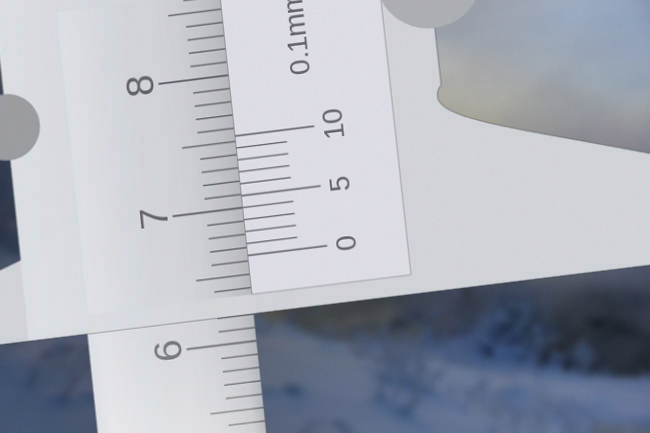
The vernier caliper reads 66.4 mm
